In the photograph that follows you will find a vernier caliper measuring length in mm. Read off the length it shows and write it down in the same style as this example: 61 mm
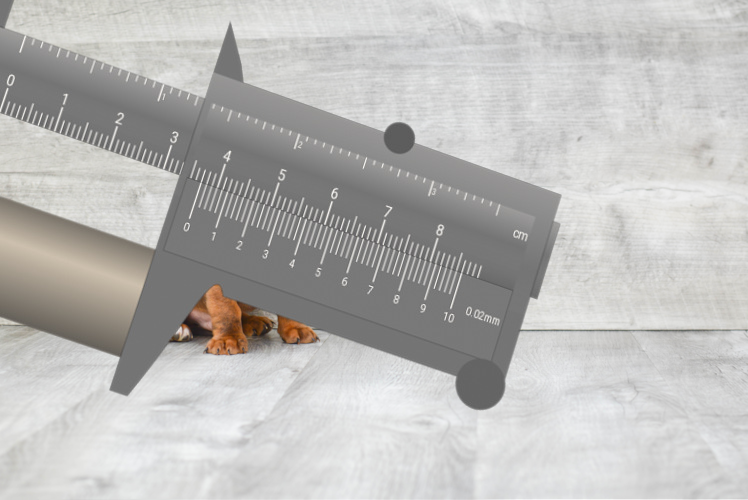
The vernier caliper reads 37.0 mm
